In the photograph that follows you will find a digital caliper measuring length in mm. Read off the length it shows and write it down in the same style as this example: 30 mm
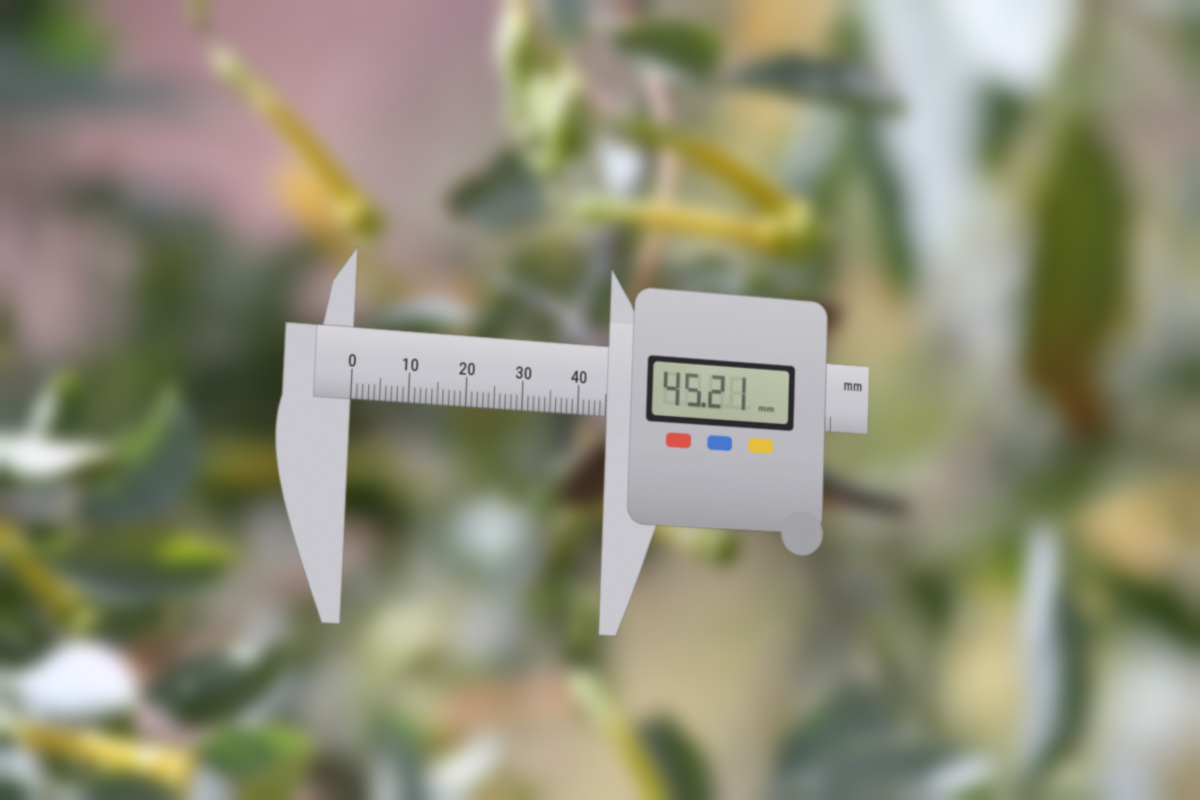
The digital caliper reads 45.21 mm
